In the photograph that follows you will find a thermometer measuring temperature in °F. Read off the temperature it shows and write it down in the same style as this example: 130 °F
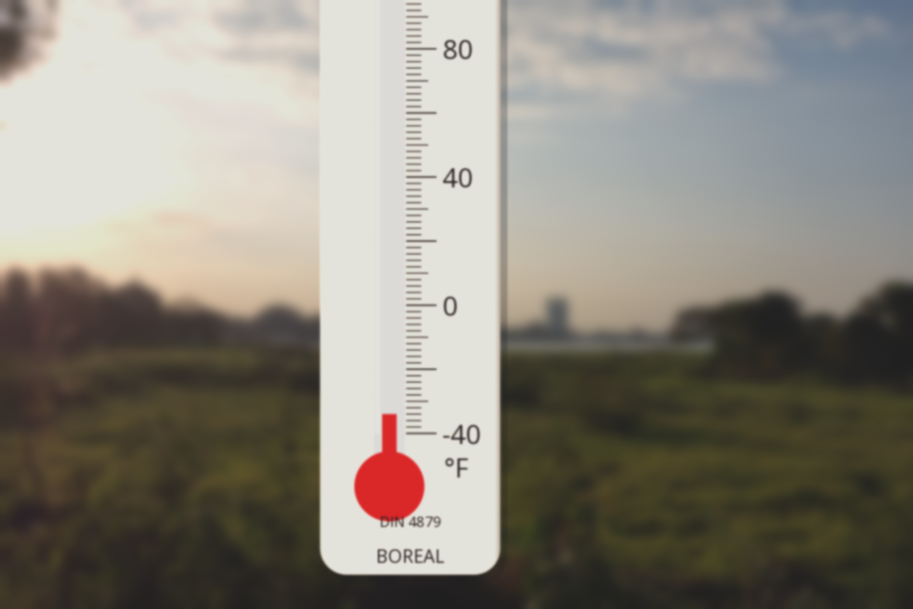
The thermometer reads -34 °F
